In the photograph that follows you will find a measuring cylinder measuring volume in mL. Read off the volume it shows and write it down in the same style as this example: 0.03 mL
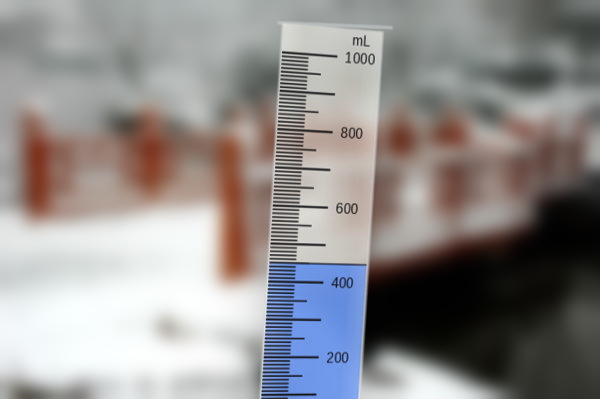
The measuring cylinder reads 450 mL
